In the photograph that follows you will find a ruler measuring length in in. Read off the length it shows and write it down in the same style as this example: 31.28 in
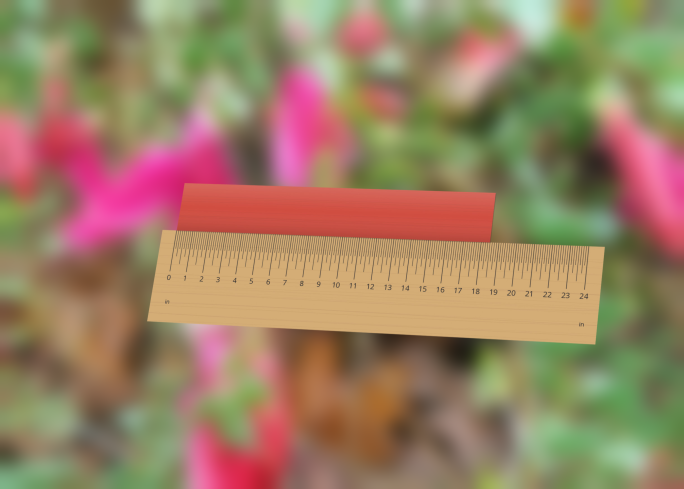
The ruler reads 18.5 in
